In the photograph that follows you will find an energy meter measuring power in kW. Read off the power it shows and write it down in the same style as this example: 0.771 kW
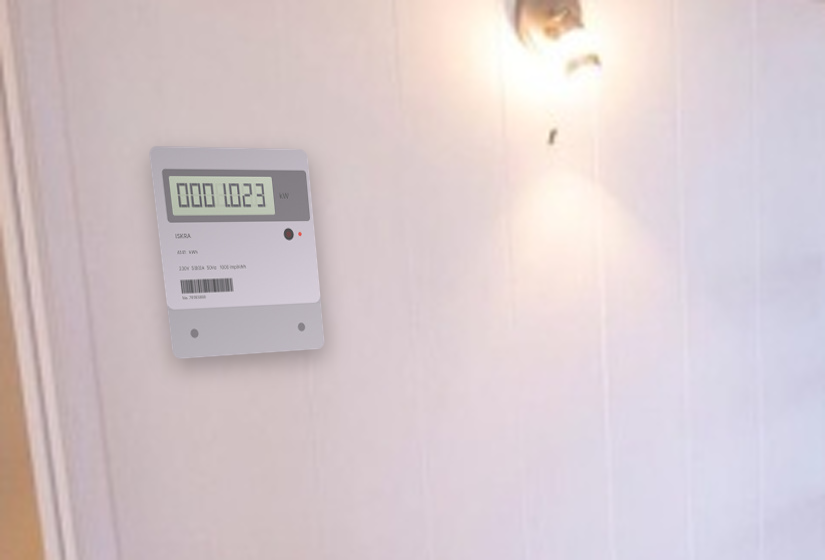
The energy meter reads 1.023 kW
